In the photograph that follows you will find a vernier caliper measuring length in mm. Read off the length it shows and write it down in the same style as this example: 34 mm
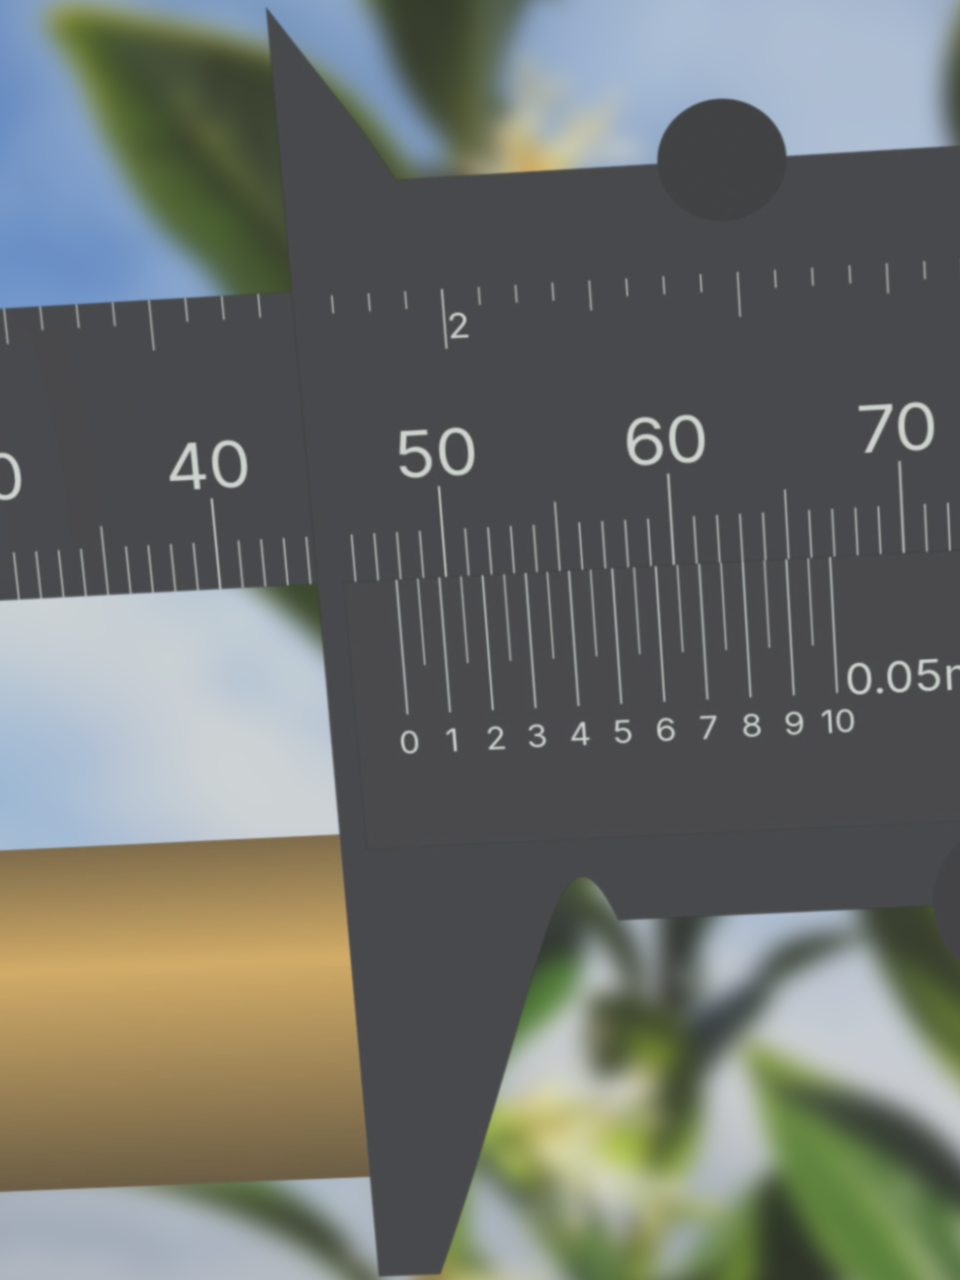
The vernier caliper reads 47.8 mm
